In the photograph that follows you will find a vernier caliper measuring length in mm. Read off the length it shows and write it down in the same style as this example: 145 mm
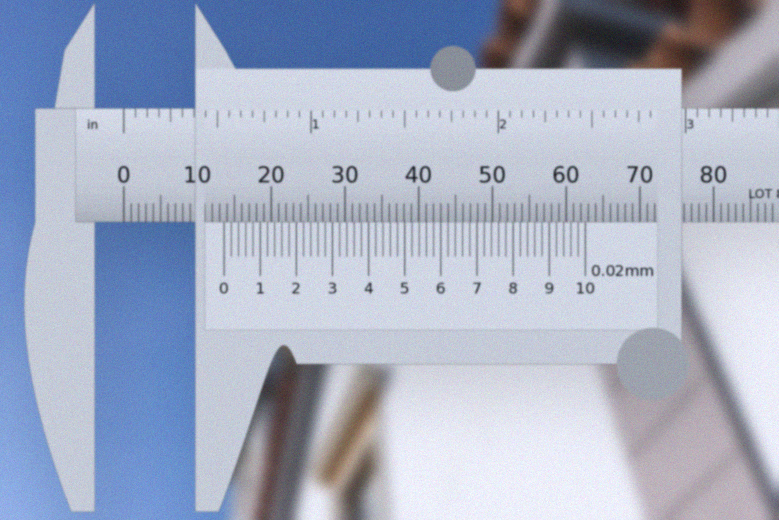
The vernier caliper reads 13.6 mm
